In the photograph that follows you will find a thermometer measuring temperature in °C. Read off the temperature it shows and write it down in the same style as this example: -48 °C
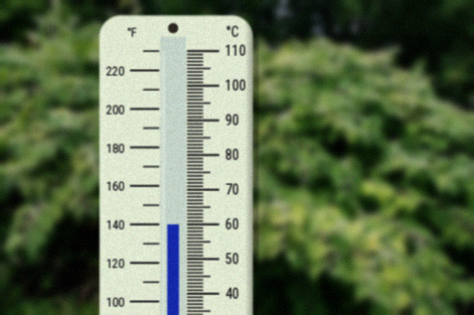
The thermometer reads 60 °C
